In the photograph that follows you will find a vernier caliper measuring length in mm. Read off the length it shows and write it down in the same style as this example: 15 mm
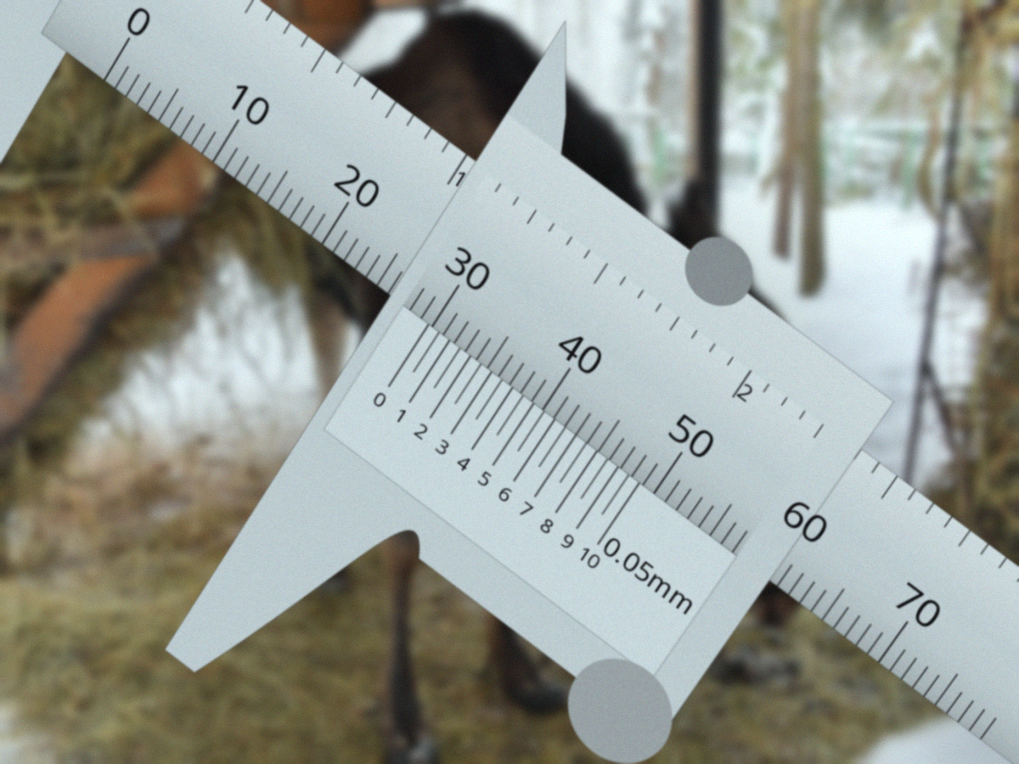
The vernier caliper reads 29.7 mm
